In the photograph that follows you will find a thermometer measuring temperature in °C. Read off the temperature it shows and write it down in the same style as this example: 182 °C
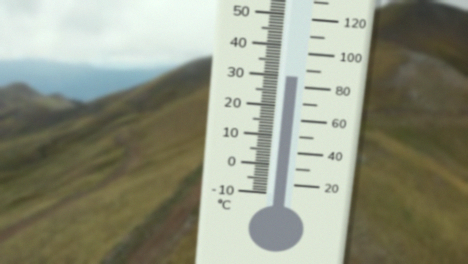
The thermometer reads 30 °C
